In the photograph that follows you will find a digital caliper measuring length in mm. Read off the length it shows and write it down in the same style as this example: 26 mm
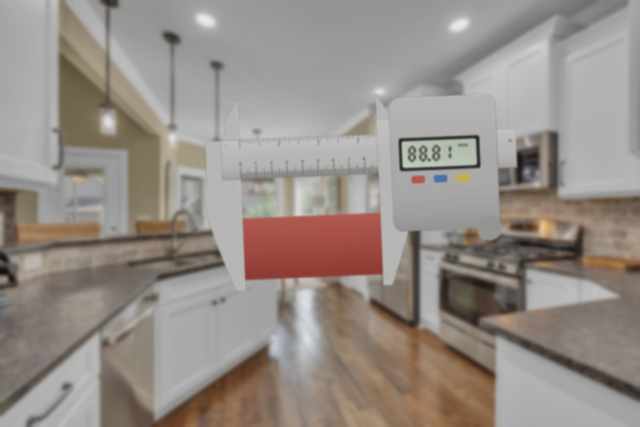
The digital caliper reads 88.81 mm
